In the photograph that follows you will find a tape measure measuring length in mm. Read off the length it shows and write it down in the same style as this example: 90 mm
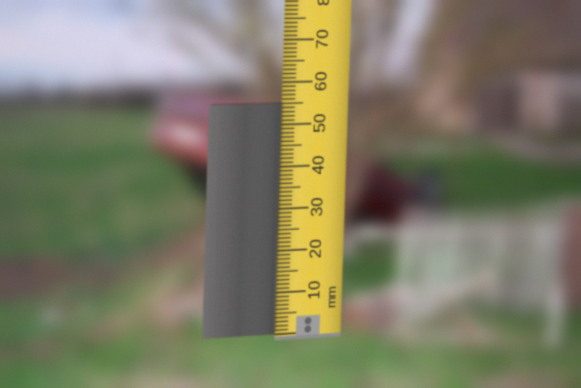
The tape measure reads 55 mm
